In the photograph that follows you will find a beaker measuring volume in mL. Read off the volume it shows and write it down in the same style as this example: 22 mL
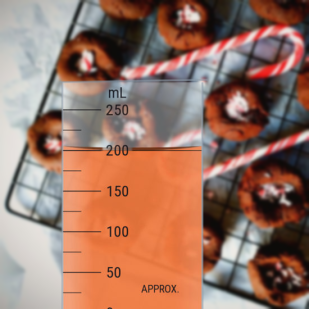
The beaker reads 200 mL
